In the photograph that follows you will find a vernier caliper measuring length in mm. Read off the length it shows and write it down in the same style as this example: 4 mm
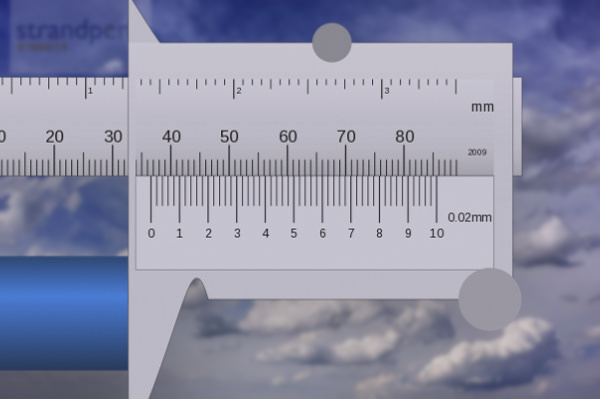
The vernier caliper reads 36.6 mm
